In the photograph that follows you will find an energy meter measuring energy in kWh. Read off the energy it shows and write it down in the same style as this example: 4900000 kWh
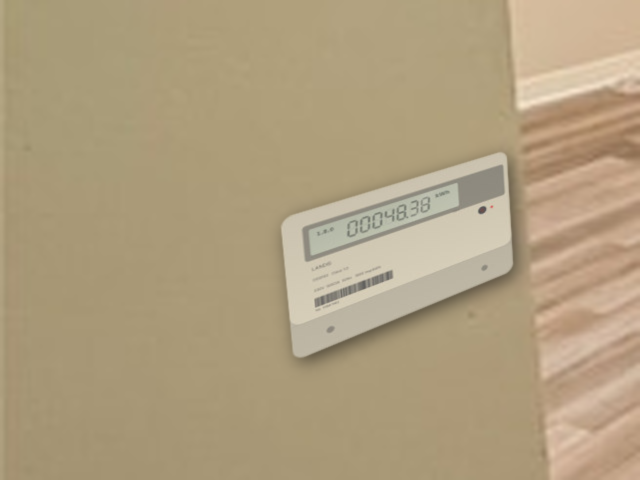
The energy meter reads 48.38 kWh
